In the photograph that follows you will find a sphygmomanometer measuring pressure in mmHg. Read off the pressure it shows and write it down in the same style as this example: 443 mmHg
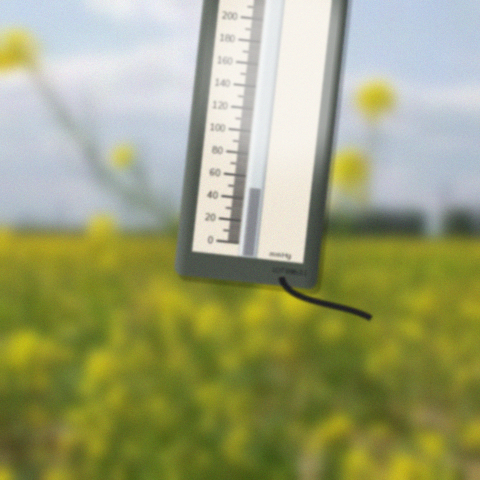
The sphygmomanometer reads 50 mmHg
